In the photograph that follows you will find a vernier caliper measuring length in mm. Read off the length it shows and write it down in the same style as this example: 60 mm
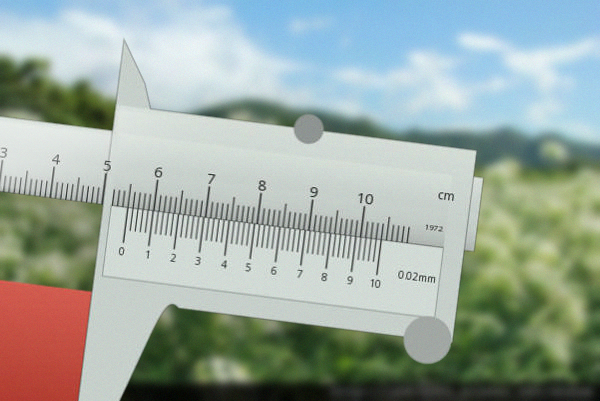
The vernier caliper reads 55.0 mm
